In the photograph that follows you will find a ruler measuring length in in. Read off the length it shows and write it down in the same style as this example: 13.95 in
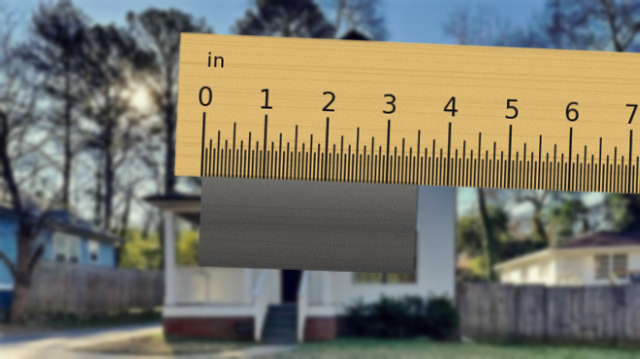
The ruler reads 3.5 in
